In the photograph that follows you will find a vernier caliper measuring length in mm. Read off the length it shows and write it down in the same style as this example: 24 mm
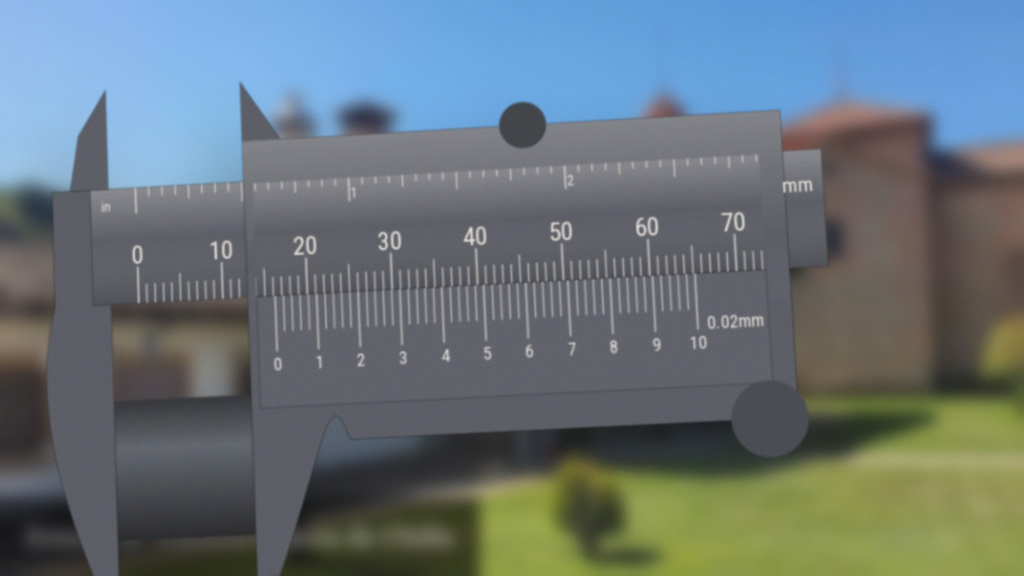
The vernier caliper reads 16.2 mm
